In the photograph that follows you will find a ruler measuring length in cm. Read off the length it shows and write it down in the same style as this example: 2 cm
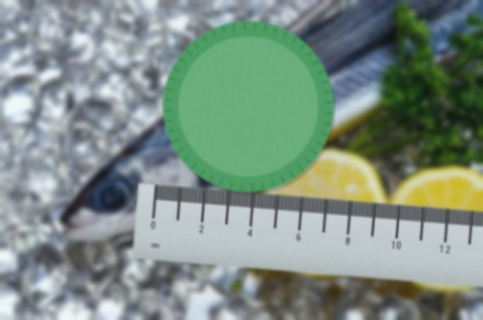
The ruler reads 7 cm
